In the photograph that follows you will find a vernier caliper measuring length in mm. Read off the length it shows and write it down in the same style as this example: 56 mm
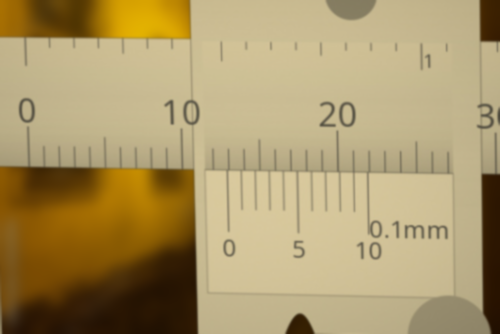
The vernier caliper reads 12.9 mm
